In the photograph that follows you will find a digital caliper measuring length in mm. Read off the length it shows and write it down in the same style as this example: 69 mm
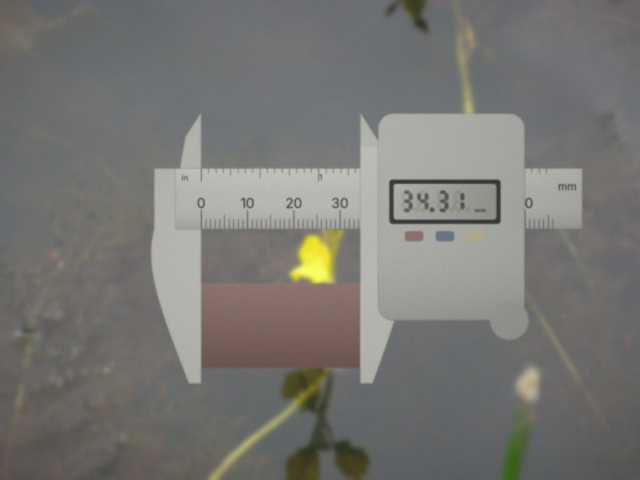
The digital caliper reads 34.31 mm
